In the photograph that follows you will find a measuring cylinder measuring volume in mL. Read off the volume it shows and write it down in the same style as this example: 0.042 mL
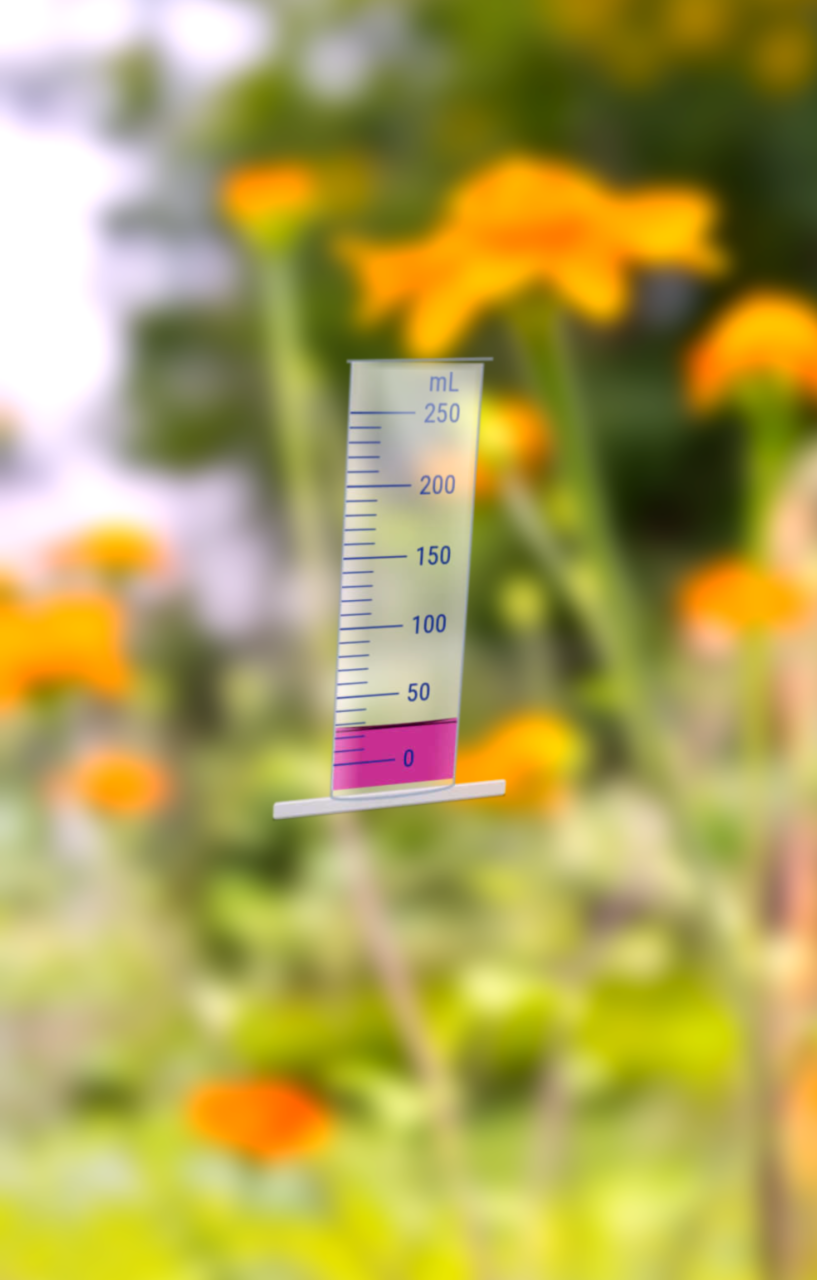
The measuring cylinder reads 25 mL
